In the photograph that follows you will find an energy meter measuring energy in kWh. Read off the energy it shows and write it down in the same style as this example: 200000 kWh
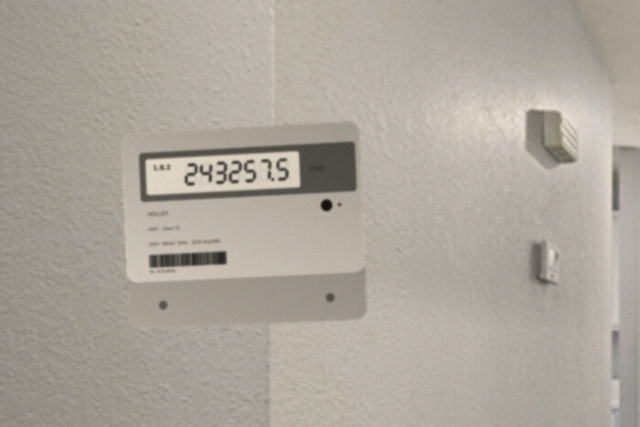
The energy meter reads 243257.5 kWh
